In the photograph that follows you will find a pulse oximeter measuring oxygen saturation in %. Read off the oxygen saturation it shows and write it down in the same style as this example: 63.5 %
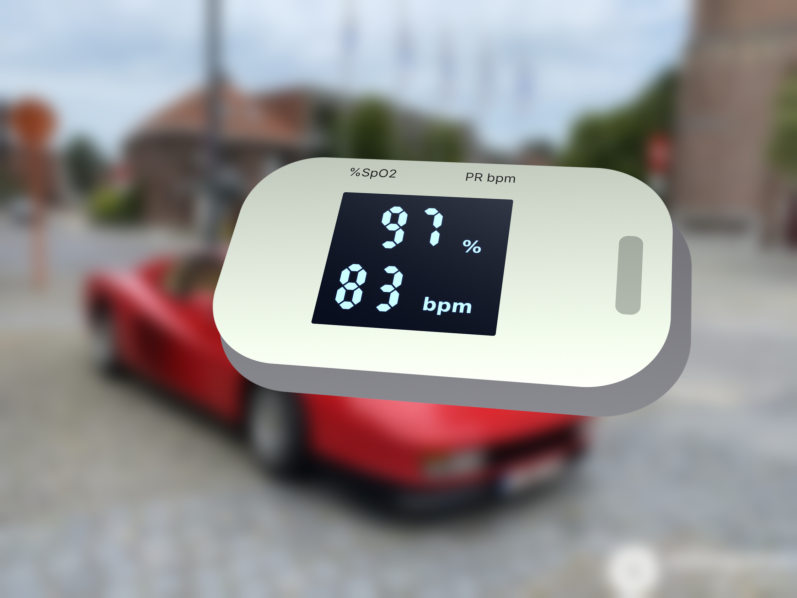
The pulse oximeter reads 97 %
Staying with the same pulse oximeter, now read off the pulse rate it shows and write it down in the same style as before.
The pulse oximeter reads 83 bpm
